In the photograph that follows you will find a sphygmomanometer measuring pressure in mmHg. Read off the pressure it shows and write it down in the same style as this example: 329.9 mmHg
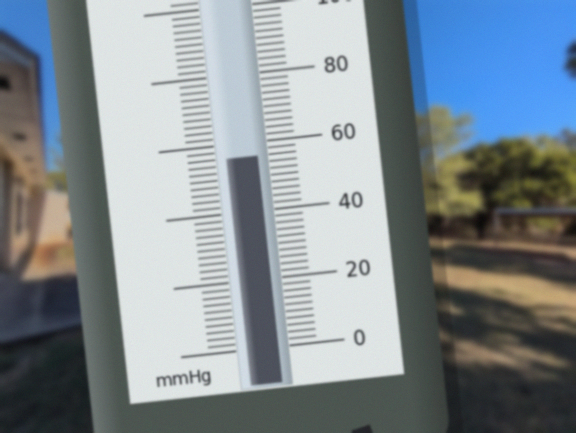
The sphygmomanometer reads 56 mmHg
